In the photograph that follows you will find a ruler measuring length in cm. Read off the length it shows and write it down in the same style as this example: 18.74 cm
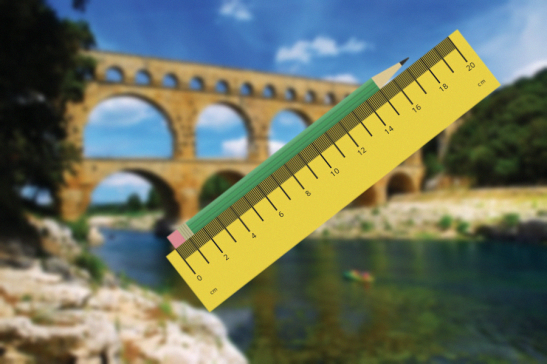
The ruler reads 17.5 cm
